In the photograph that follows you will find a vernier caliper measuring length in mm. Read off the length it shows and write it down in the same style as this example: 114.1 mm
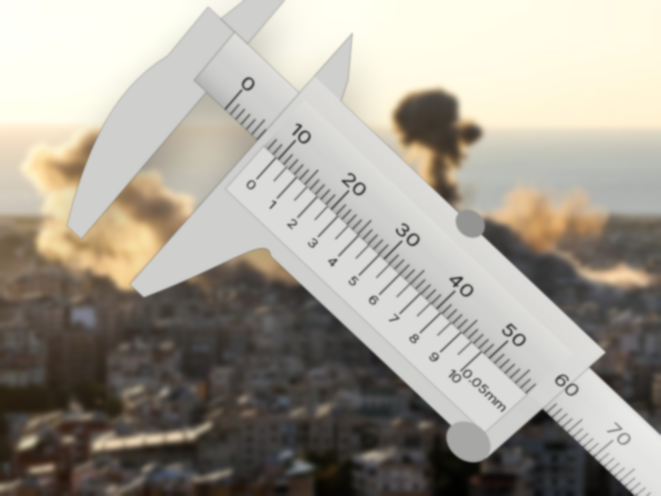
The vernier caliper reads 9.6 mm
